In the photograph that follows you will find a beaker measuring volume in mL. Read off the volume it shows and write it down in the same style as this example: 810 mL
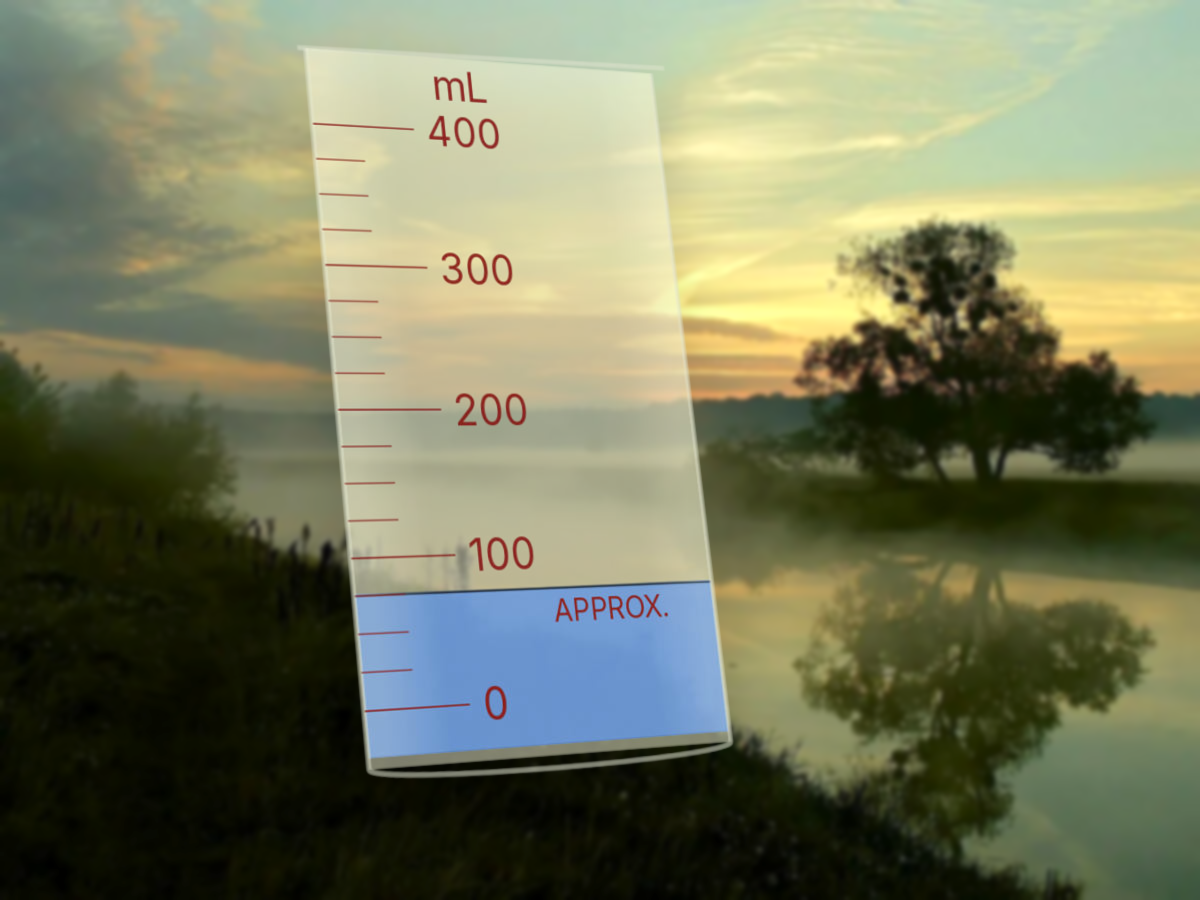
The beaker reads 75 mL
